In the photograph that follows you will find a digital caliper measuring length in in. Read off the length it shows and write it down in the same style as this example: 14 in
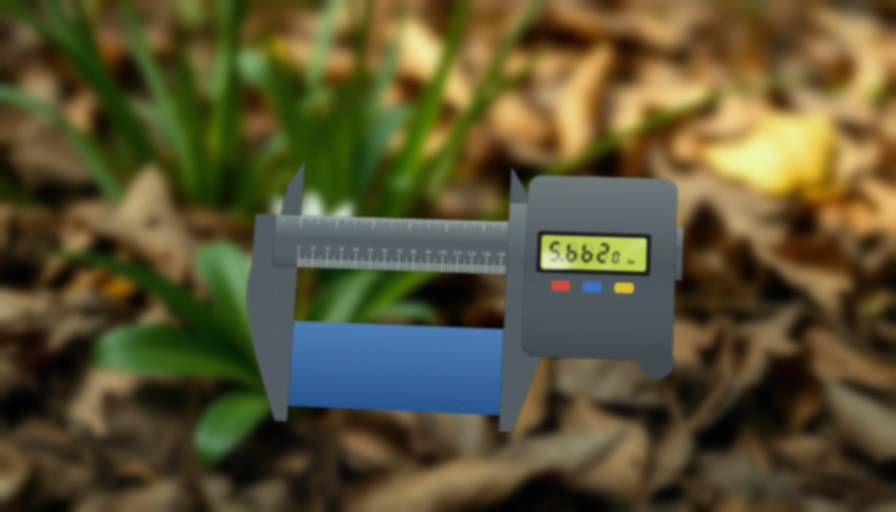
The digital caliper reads 5.6620 in
